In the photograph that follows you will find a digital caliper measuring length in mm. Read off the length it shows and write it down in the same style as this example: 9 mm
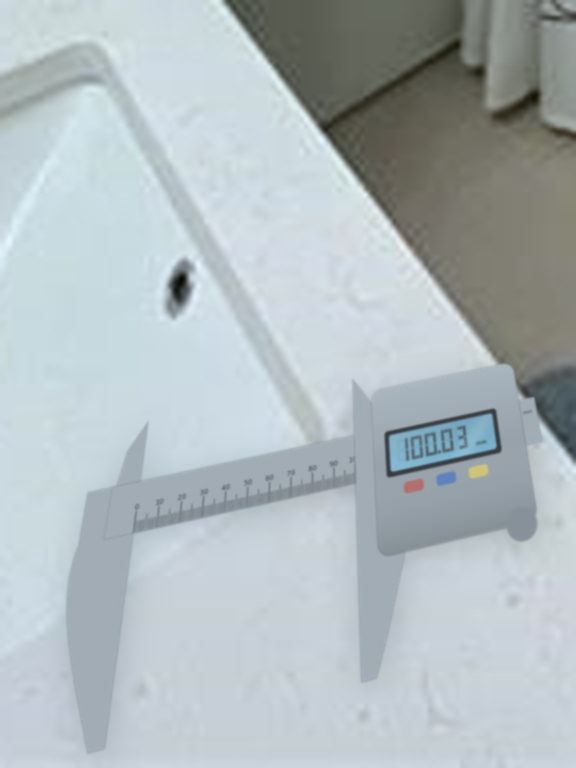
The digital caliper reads 100.03 mm
